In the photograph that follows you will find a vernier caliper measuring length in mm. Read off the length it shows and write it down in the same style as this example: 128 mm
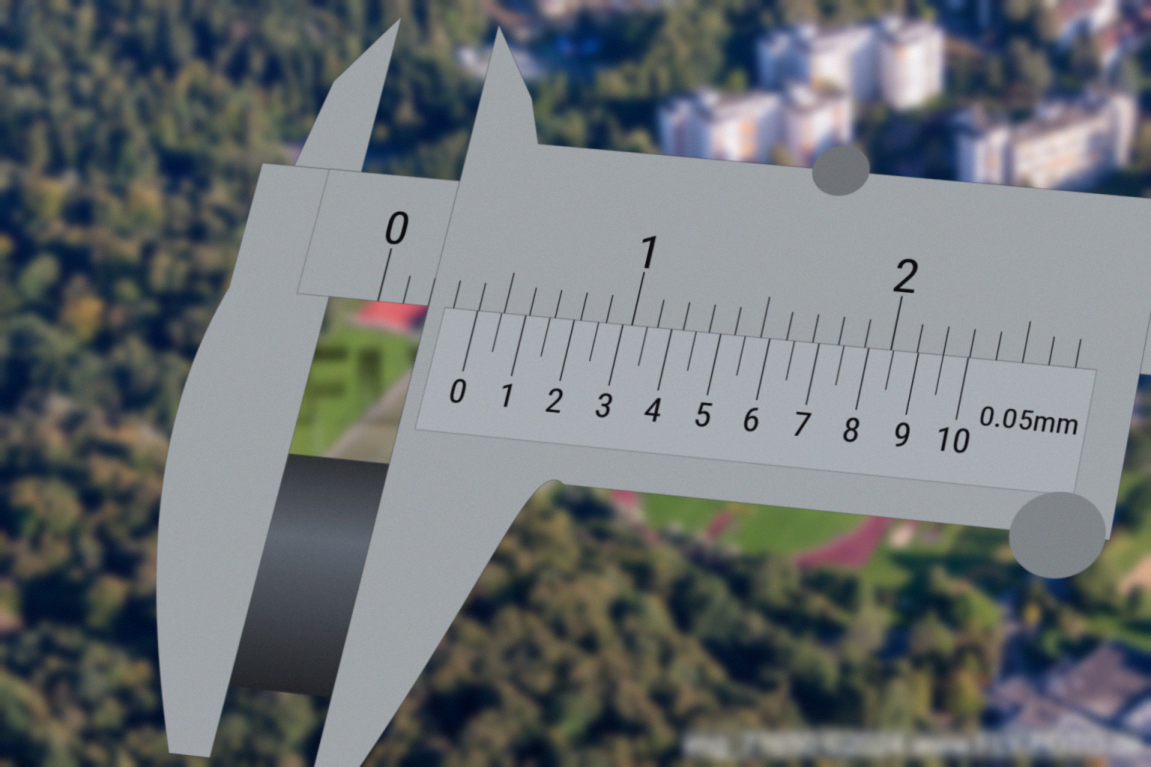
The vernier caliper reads 3.95 mm
